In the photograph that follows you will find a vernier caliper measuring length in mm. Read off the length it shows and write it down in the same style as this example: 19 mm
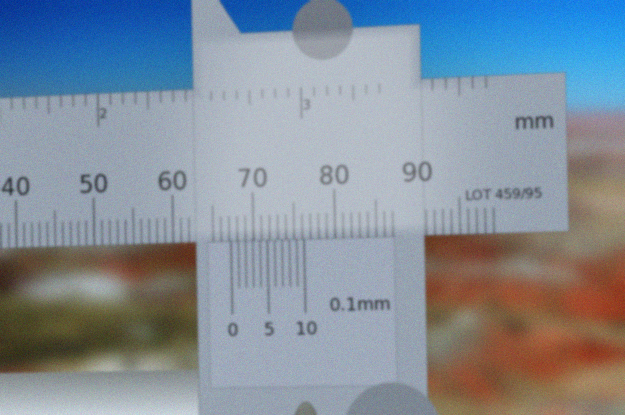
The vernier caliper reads 67.2 mm
